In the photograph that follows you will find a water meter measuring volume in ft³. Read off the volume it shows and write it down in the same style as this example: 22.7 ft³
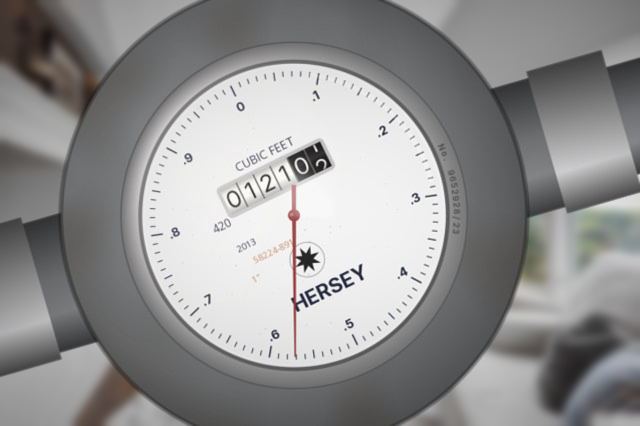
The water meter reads 12101.57 ft³
